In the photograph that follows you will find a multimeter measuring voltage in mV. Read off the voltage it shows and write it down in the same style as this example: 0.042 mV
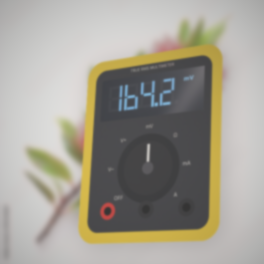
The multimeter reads 164.2 mV
